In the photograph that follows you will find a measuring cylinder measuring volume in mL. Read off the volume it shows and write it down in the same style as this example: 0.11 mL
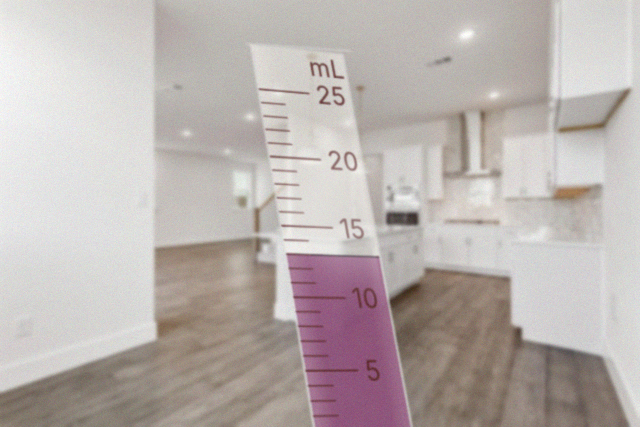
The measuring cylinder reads 13 mL
